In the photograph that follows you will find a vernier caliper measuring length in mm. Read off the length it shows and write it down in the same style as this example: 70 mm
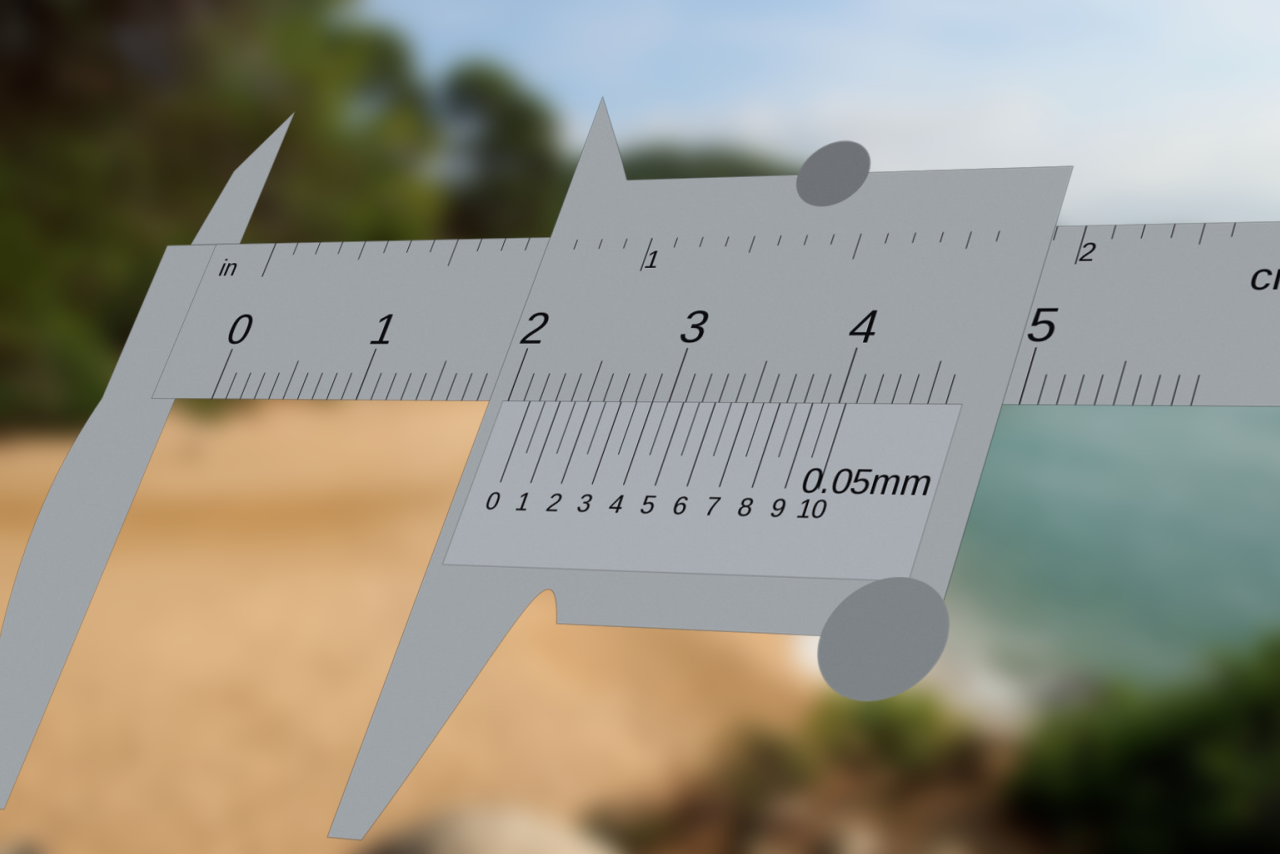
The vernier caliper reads 21.4 mm
